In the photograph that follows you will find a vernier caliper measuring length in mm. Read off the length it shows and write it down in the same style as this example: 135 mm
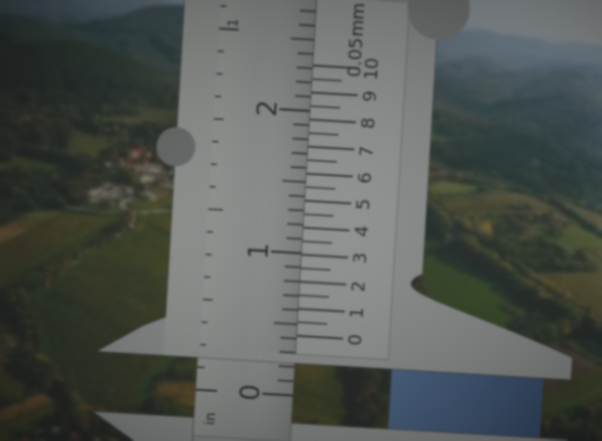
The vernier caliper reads 4.2 mm
